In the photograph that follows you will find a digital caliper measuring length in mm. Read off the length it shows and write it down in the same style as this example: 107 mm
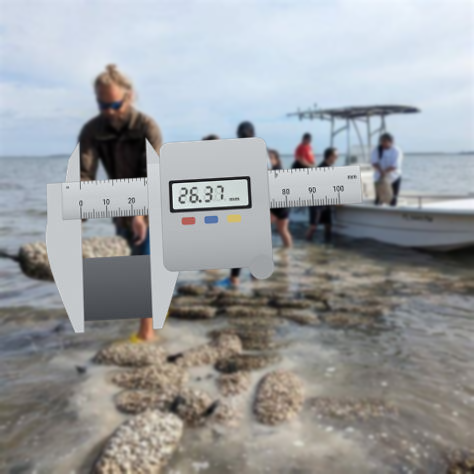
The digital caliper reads 26.37 mm
